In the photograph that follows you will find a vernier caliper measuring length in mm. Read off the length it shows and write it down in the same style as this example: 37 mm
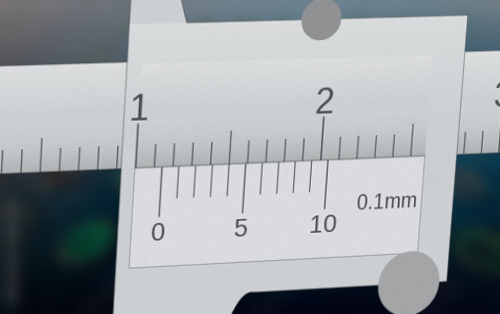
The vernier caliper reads 11.4 mm
